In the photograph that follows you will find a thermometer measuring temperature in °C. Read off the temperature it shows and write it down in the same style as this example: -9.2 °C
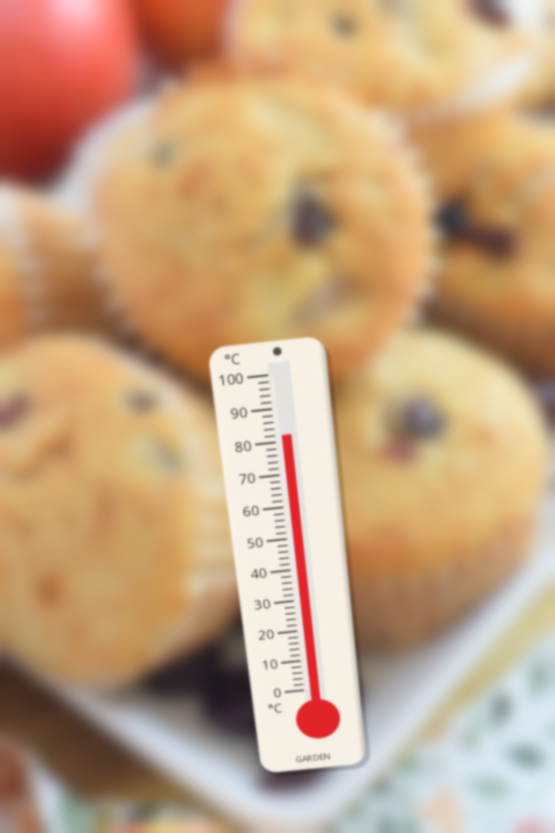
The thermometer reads 82 °C
